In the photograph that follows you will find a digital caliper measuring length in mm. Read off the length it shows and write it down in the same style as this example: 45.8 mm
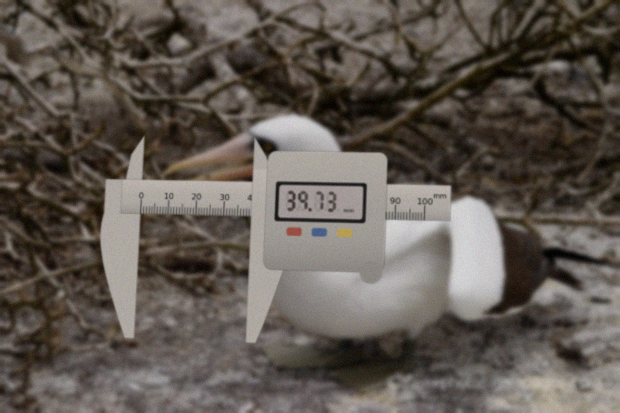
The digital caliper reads 39.73 mm
